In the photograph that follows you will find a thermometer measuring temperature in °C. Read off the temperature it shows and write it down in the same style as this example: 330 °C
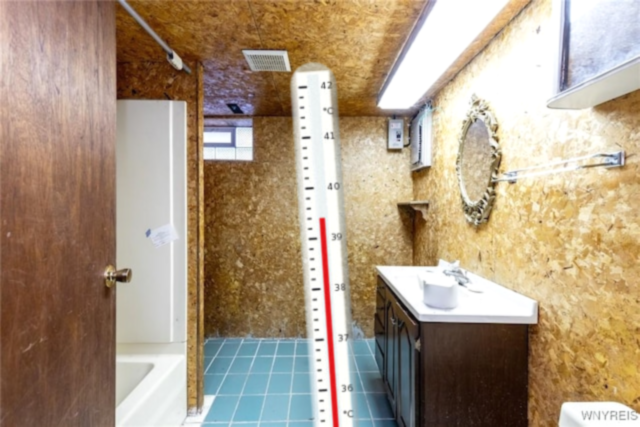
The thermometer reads 39.4 °C
